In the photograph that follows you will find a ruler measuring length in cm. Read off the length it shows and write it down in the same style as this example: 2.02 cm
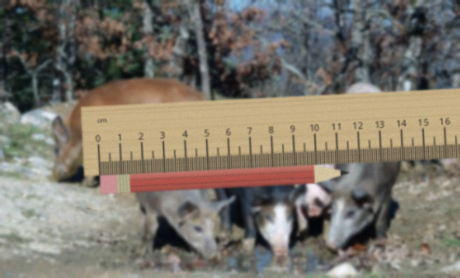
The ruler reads 11.5 cm
